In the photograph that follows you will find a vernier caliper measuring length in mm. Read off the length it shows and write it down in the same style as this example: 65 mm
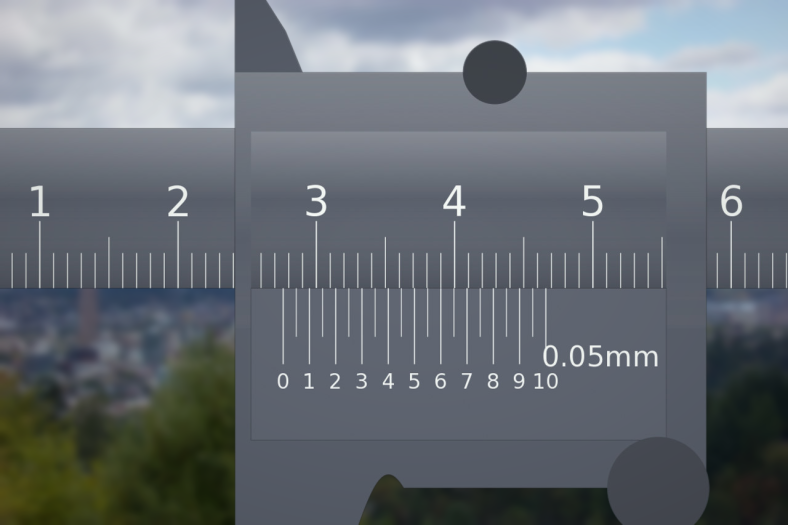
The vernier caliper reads 27.6 mm
